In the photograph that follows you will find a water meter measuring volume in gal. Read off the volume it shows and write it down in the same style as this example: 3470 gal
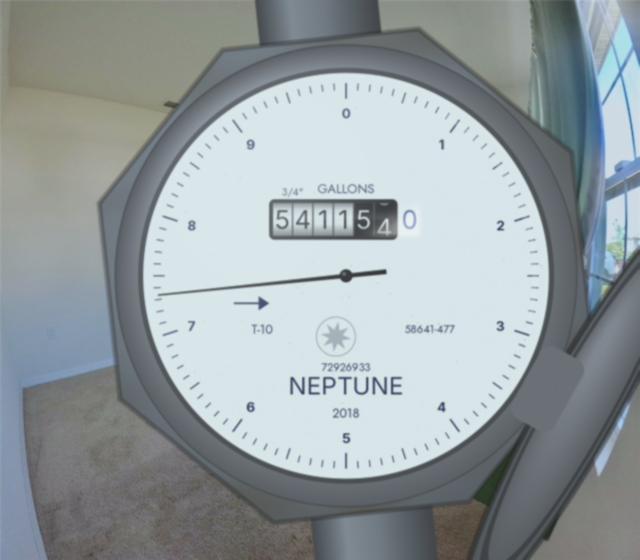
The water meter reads 5411537.3 gal
